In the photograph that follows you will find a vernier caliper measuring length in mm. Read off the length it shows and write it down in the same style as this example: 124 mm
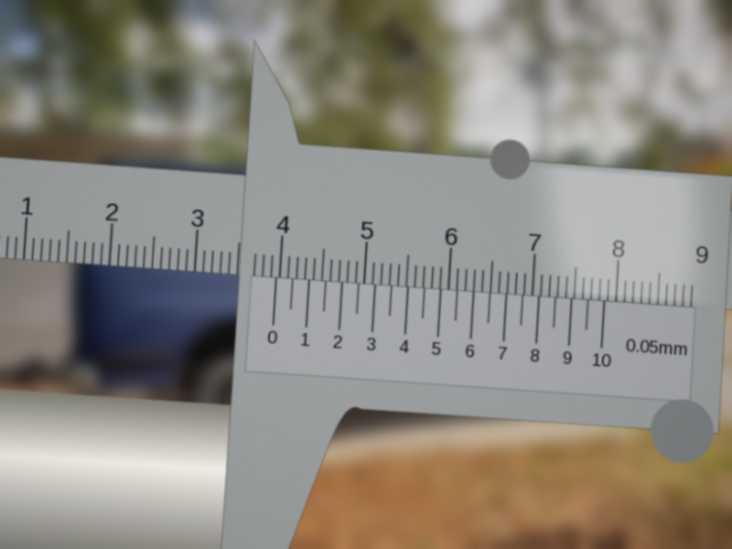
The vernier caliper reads 39.6 mm
